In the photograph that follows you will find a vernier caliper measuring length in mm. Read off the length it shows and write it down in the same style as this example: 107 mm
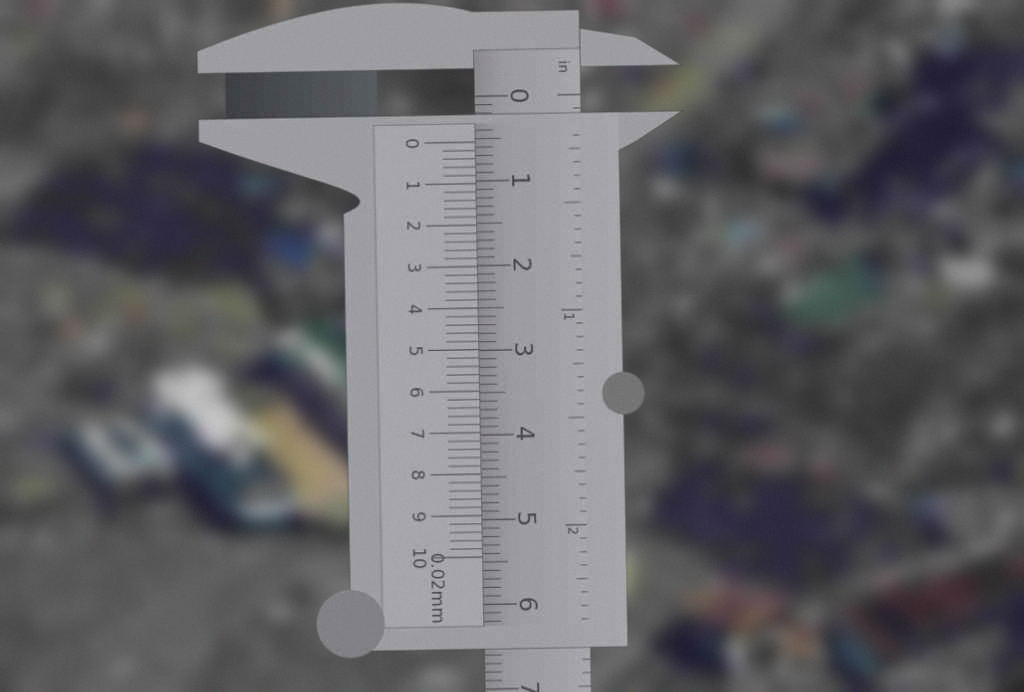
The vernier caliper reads 5.4 mm
